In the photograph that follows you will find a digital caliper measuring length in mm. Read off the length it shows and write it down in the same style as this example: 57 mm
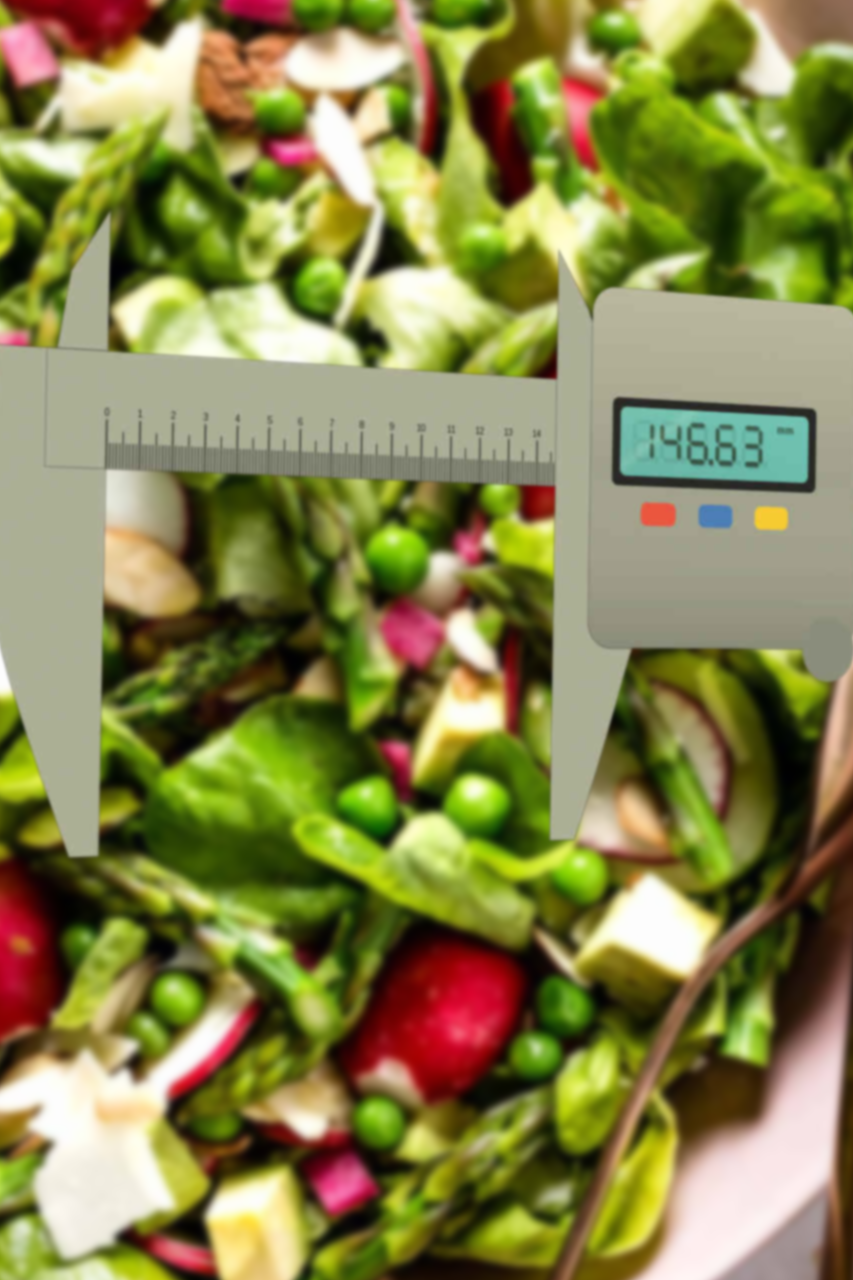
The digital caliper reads 146.63 mm
